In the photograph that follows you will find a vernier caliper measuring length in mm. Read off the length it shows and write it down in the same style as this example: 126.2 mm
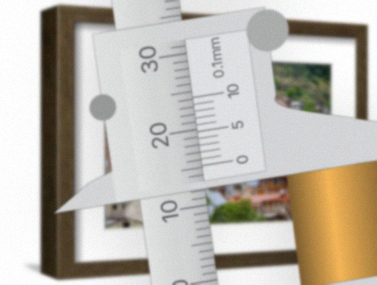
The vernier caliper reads 15.2 mm
